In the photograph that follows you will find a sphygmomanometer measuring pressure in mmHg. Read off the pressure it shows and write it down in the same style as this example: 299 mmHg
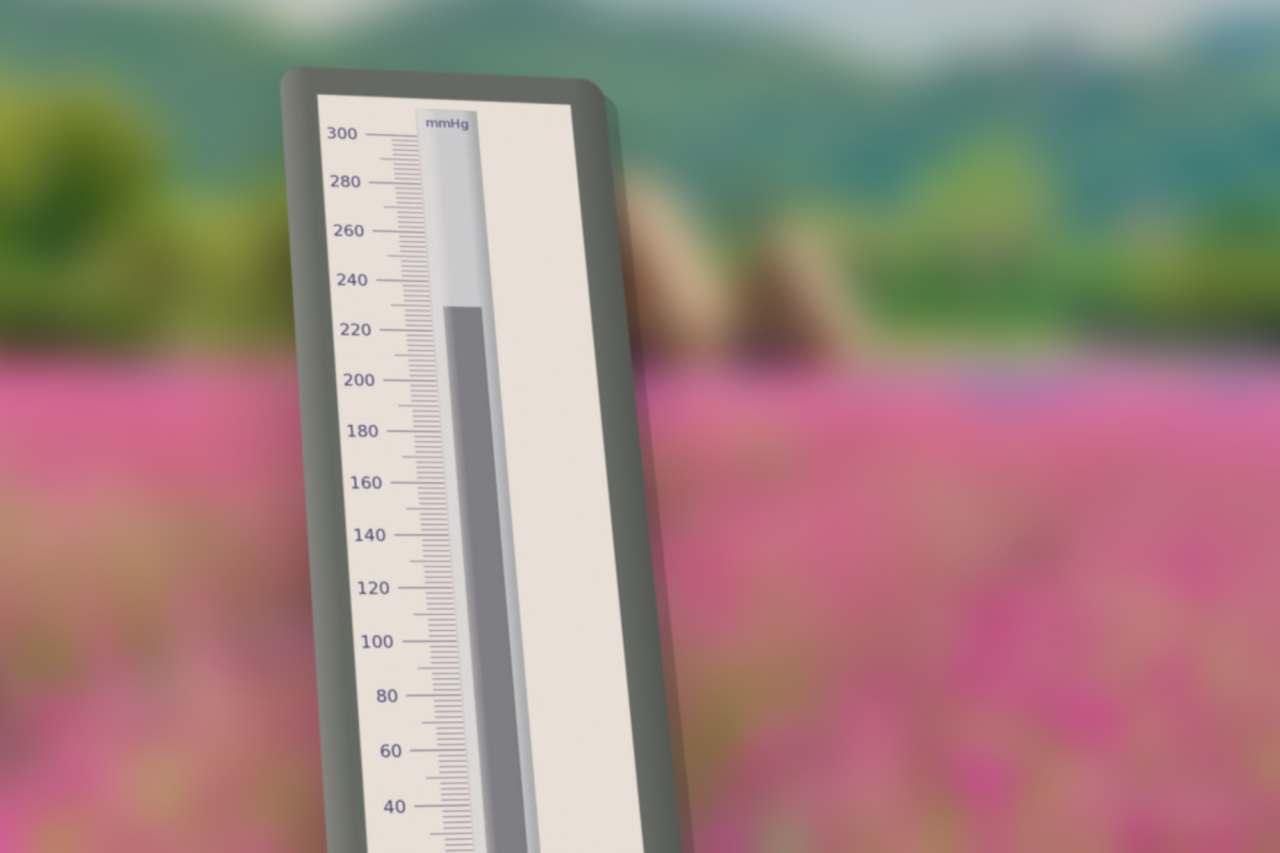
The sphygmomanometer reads 230 mmHg
